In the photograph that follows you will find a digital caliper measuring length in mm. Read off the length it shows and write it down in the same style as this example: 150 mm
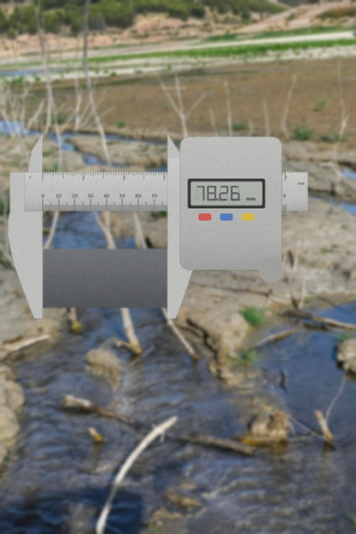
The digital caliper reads 78.26 mm
